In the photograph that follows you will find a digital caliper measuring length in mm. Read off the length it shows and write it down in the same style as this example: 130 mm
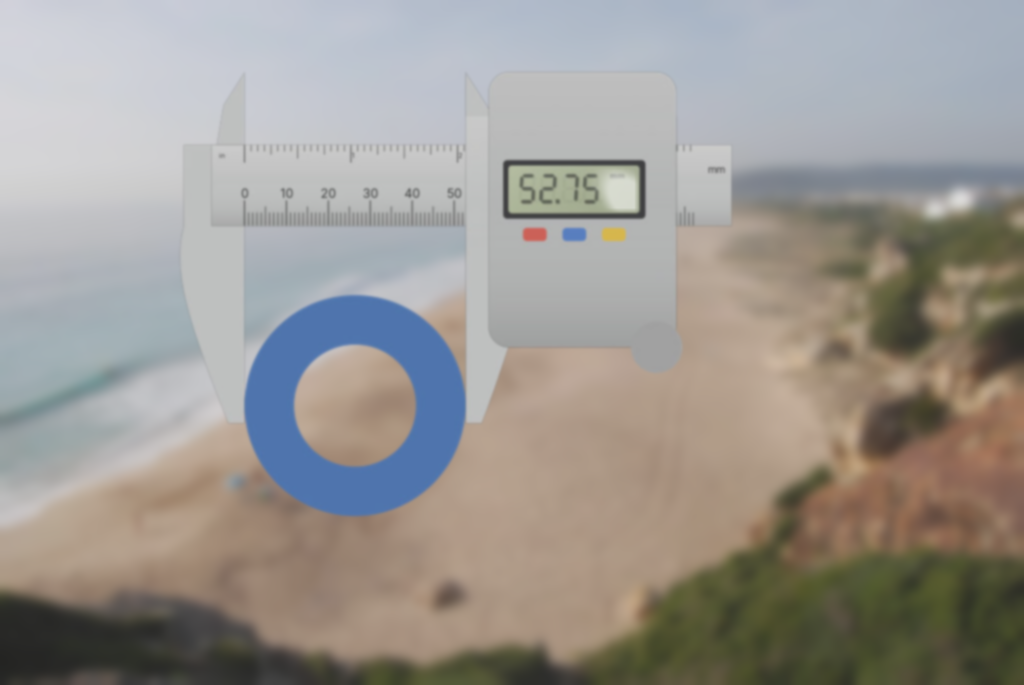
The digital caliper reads 52.75 mm
